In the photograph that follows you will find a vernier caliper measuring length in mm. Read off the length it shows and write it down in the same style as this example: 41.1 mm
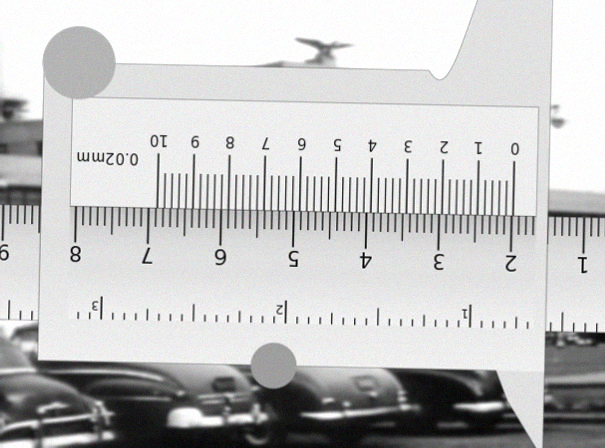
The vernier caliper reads 19.8 mm
